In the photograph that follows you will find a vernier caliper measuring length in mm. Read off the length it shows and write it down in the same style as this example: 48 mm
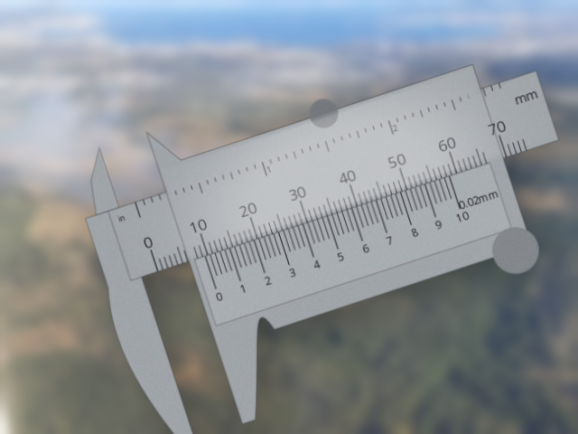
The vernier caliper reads 9.5 mm
